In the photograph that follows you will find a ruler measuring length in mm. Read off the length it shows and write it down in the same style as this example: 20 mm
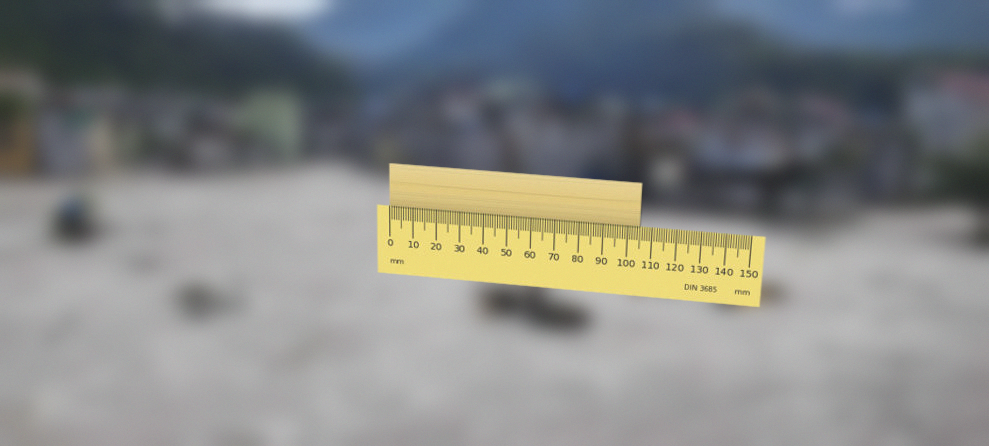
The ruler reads 105 mm
